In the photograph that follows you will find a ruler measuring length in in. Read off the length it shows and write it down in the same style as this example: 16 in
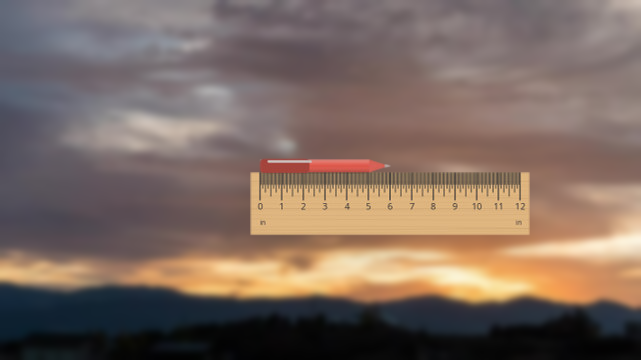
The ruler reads 6 in
